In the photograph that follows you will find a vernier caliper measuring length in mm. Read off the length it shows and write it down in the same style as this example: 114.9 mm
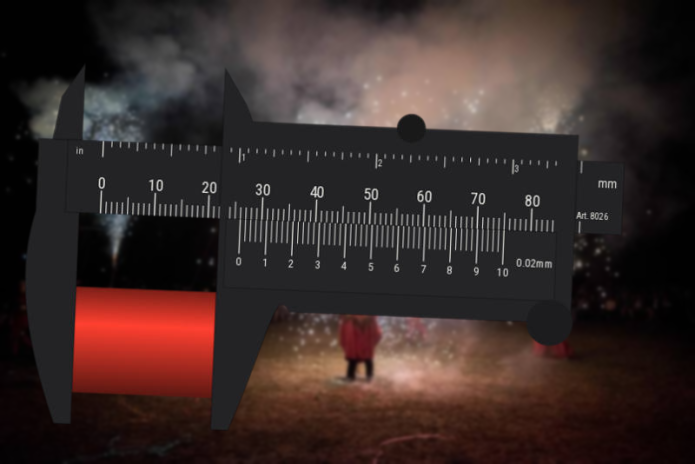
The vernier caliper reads 26.0 mm
